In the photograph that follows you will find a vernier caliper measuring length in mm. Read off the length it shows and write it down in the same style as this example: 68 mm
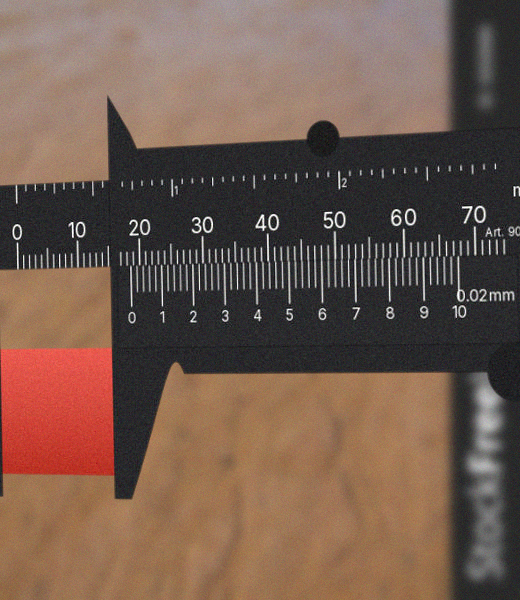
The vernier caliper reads 18.6 mm
